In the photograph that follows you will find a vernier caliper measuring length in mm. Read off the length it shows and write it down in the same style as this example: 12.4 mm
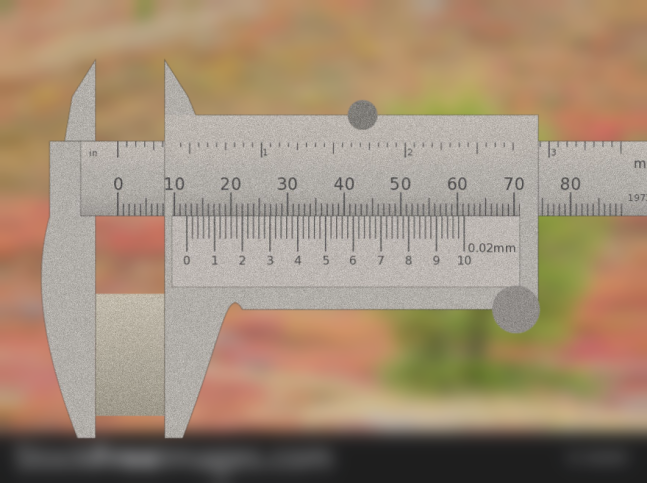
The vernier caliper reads 12.2 mm
